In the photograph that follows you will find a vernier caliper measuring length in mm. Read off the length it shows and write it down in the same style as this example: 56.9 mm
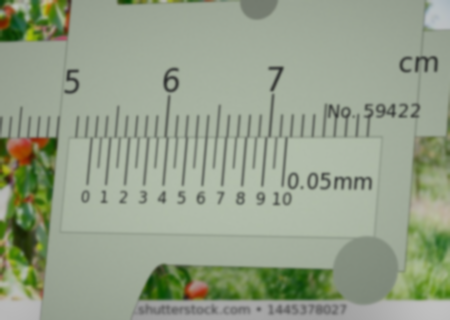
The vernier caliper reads 52.6 mm
